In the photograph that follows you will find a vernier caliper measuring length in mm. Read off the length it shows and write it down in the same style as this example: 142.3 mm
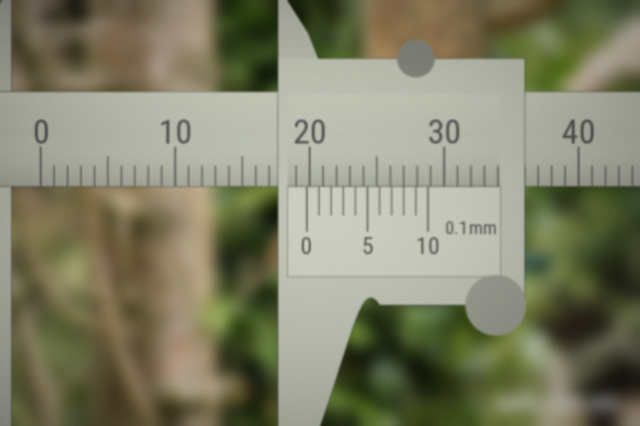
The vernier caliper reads 19.8 mm
